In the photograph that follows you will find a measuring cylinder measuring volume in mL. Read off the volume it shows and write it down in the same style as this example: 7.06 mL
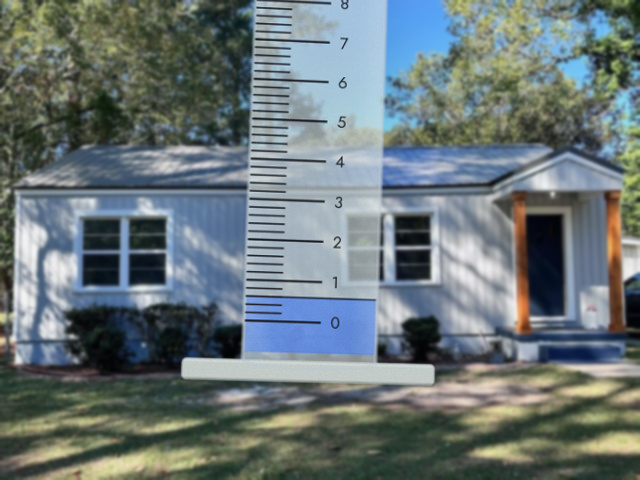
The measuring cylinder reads 0.6 mL
